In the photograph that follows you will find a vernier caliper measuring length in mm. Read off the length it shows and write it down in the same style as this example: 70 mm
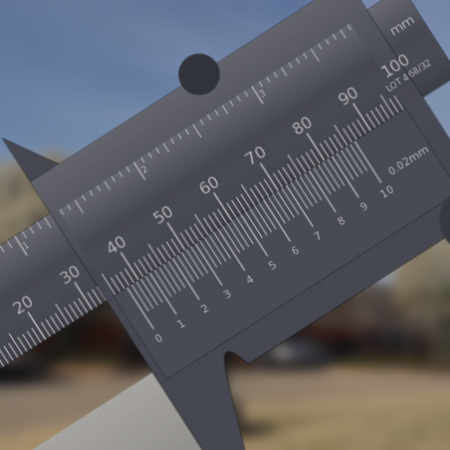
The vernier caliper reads 37.5 mm
